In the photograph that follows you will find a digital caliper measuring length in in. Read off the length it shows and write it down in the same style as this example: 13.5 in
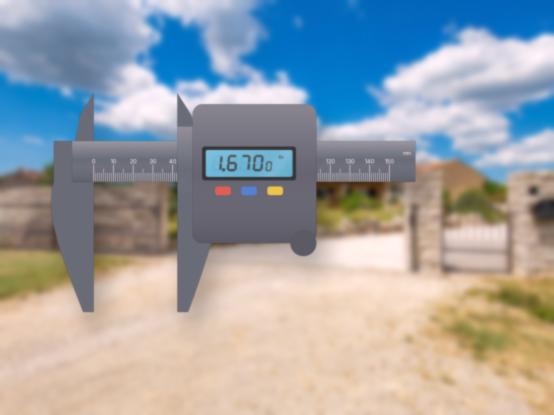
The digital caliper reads 1.6700 in
